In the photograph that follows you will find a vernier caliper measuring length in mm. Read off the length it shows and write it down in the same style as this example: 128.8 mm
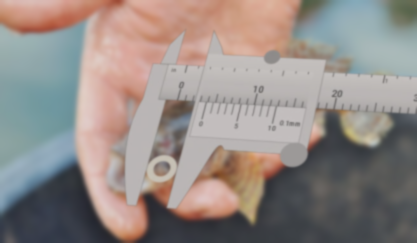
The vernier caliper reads 3.8 mm
